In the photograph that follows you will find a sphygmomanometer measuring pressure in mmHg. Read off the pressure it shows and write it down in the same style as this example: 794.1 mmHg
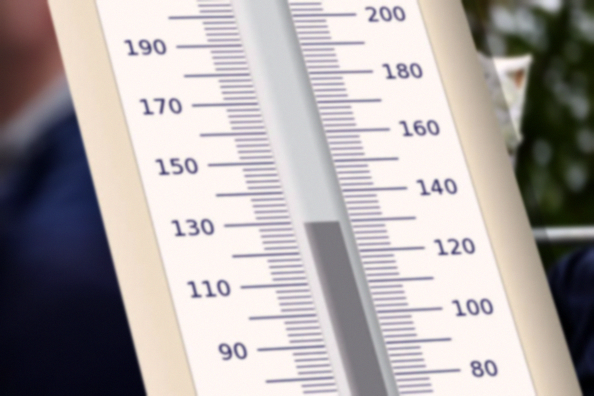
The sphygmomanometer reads 130 mmHg
